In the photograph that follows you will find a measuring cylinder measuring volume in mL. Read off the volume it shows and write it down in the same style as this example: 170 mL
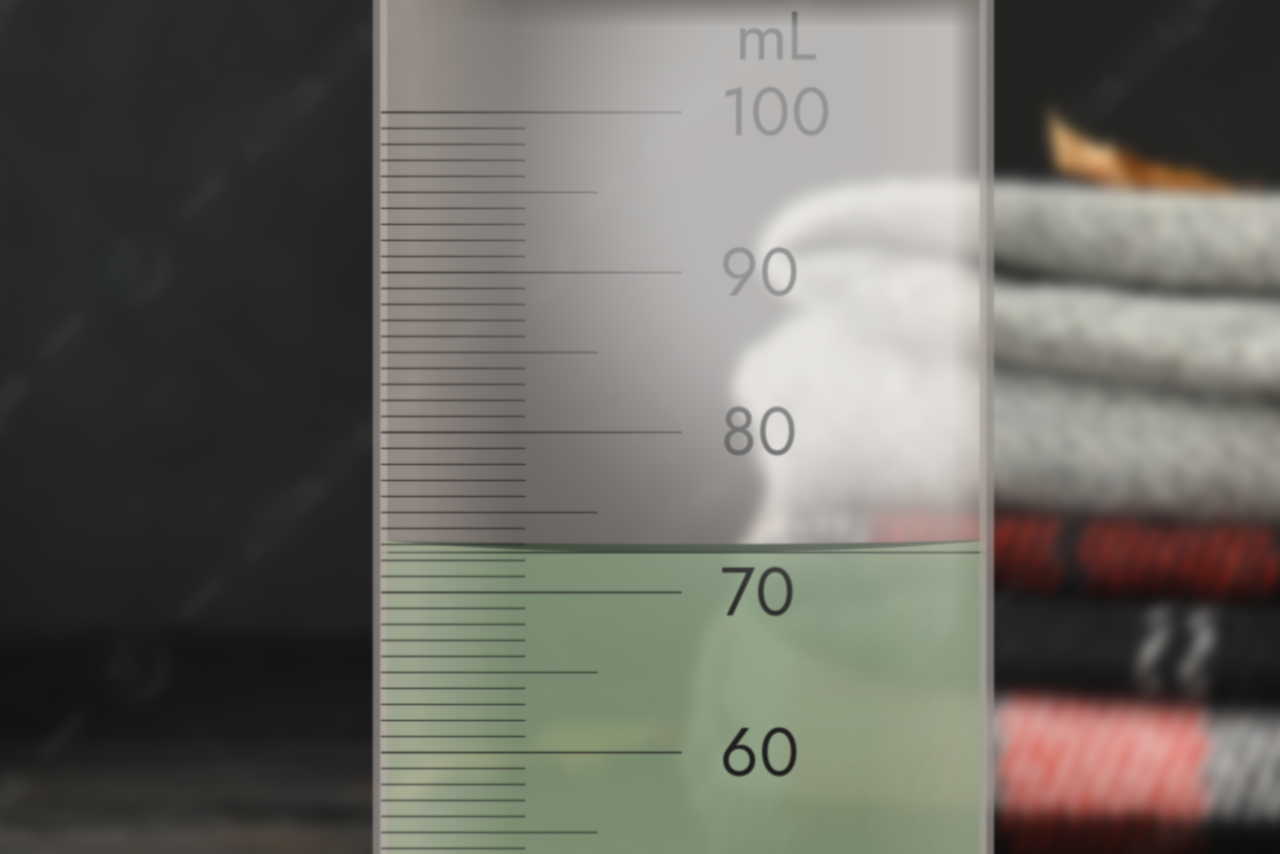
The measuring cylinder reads 72.5 mL
